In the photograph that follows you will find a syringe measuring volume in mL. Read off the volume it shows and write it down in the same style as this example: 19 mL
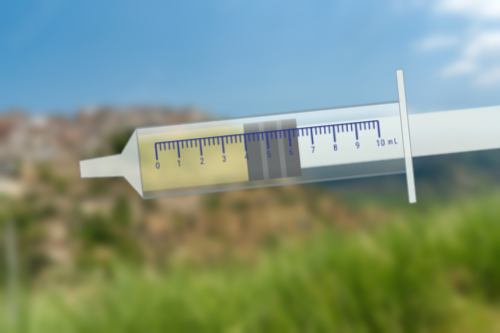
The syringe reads 4 mL
